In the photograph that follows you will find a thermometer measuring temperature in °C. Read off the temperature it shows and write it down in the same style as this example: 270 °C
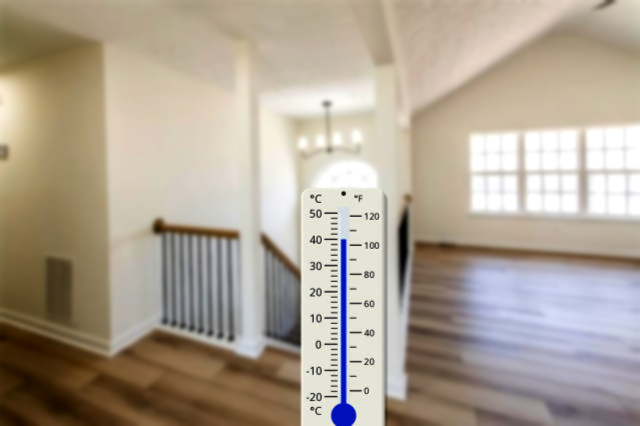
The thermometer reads 40 °C
